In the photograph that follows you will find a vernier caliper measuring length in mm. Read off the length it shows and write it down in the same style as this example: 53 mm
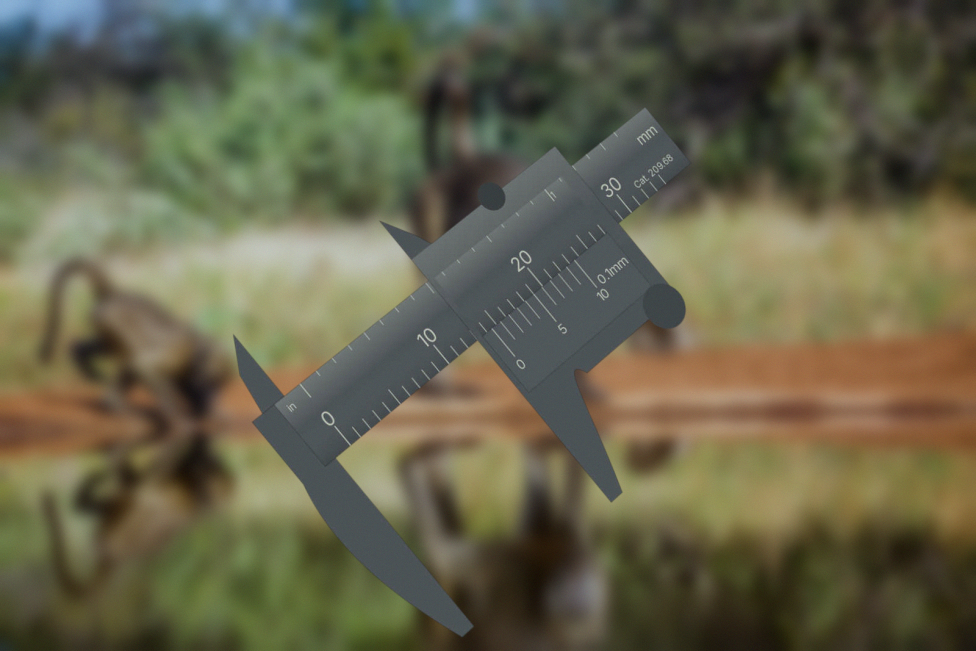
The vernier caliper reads 14.5 mm
